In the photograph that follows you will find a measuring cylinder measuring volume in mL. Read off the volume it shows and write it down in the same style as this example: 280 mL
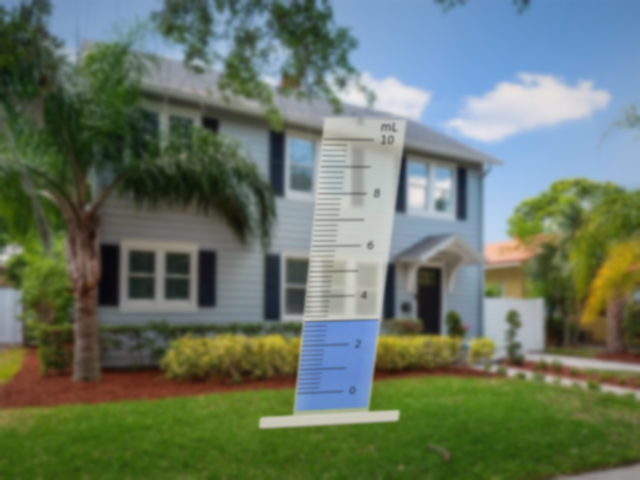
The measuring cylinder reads 3 mL
